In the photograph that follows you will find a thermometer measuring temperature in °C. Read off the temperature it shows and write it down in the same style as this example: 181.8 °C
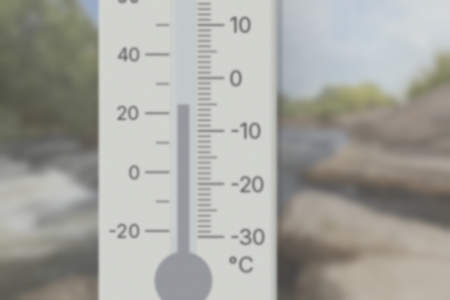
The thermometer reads -5 °C
